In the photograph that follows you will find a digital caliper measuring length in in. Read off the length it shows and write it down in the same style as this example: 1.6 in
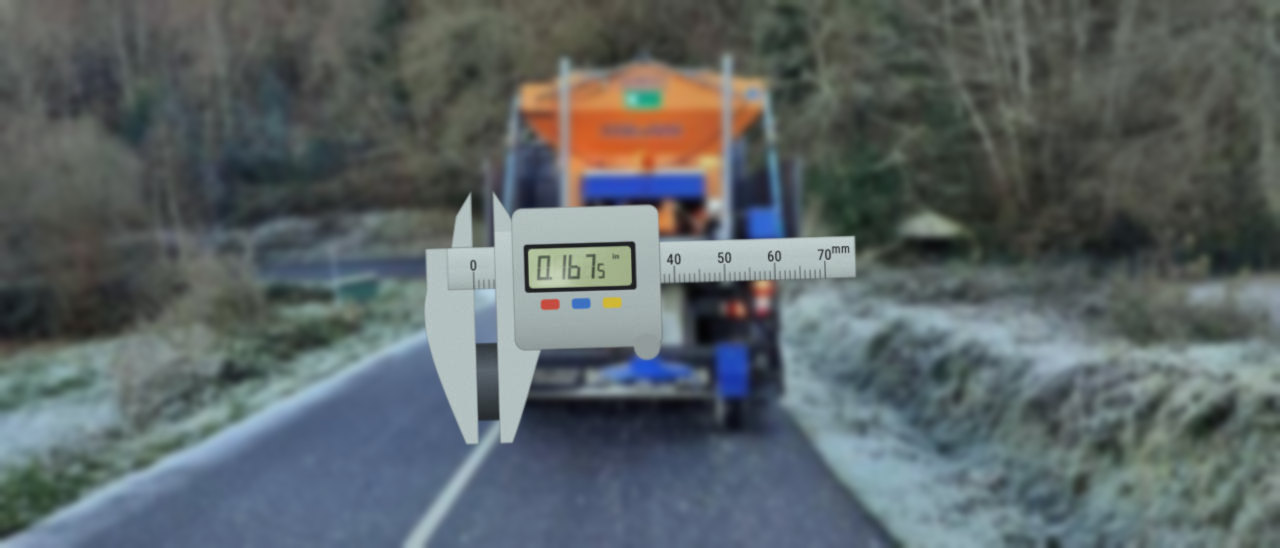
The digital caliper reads 0.1675 in
